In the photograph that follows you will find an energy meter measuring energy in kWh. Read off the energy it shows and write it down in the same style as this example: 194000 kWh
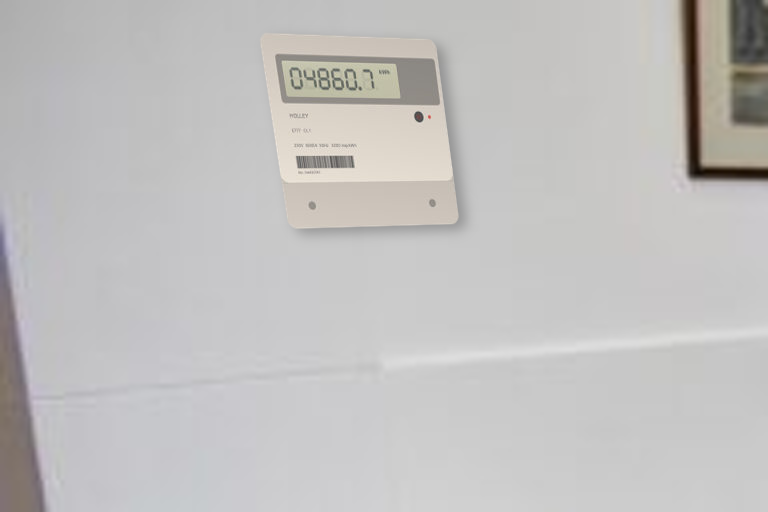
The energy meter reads 4860.7 kWh
